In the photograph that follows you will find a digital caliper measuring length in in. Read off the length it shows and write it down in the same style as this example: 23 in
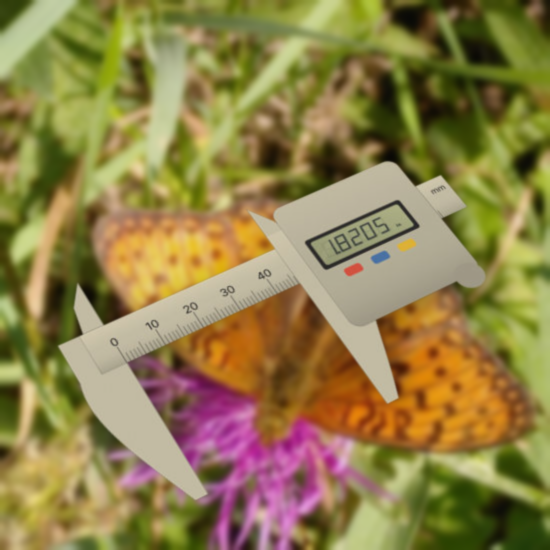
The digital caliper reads 1.8205 in
